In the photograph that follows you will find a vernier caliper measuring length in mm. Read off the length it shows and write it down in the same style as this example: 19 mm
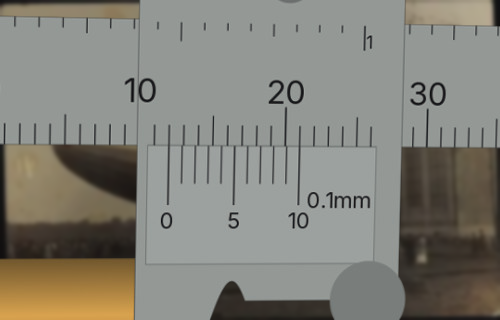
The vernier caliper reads 12.0 mm
